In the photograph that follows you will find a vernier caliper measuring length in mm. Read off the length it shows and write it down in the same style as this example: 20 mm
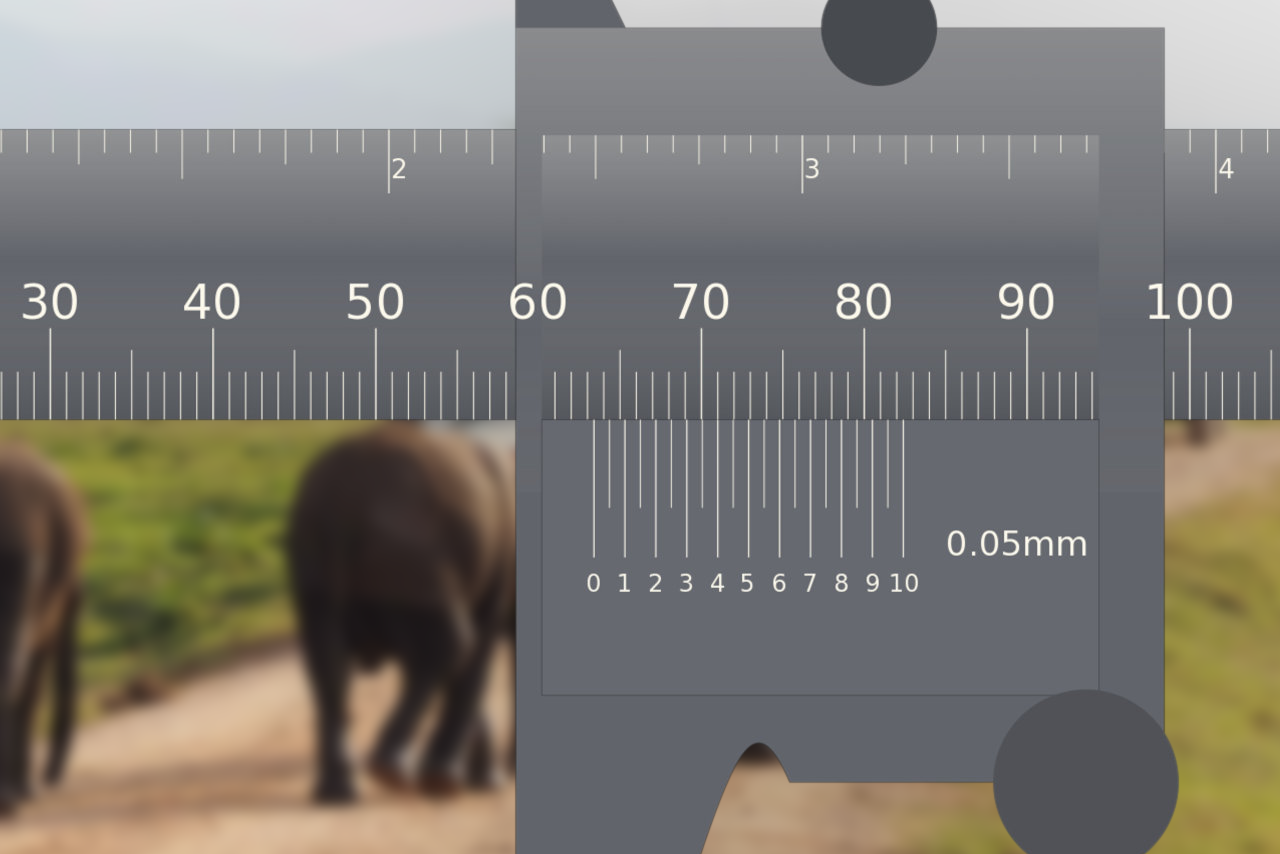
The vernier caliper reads 63.4 mm
